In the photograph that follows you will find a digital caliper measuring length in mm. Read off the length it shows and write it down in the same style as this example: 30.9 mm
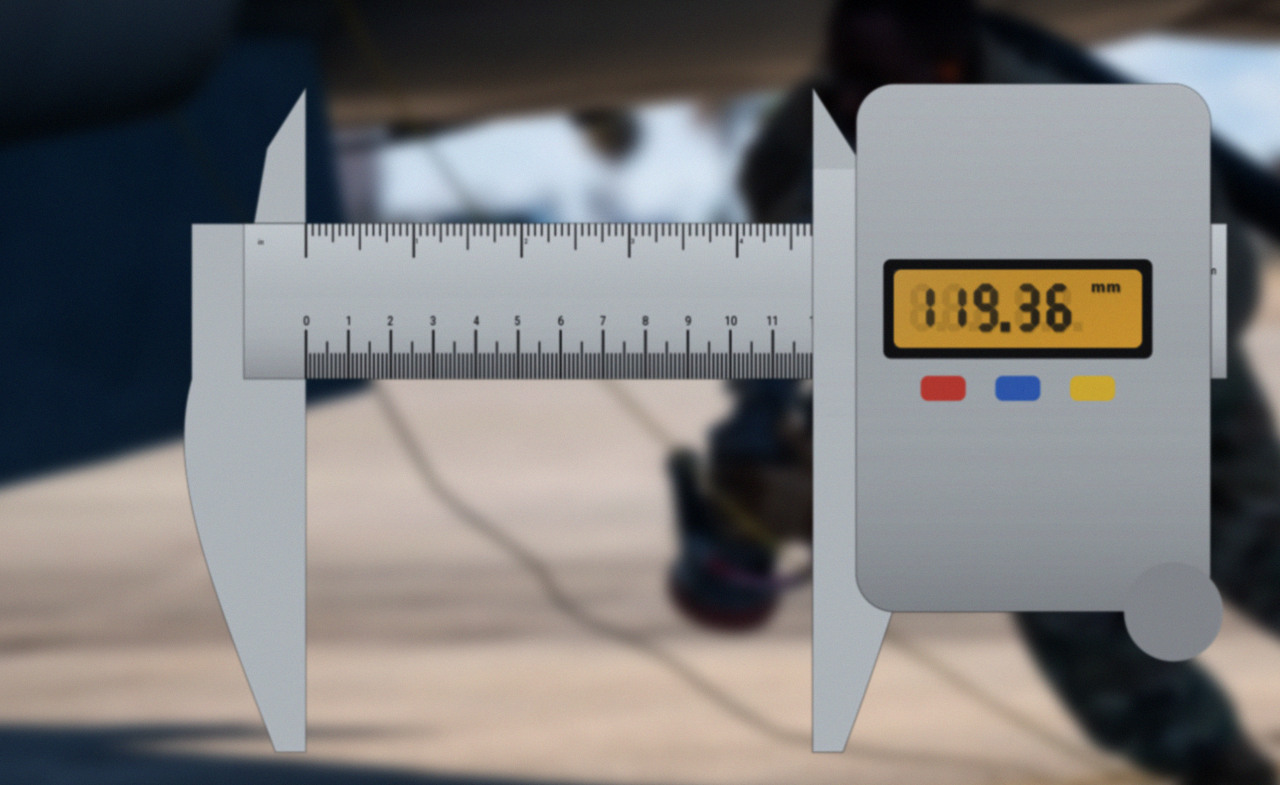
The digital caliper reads 119.36 mm
